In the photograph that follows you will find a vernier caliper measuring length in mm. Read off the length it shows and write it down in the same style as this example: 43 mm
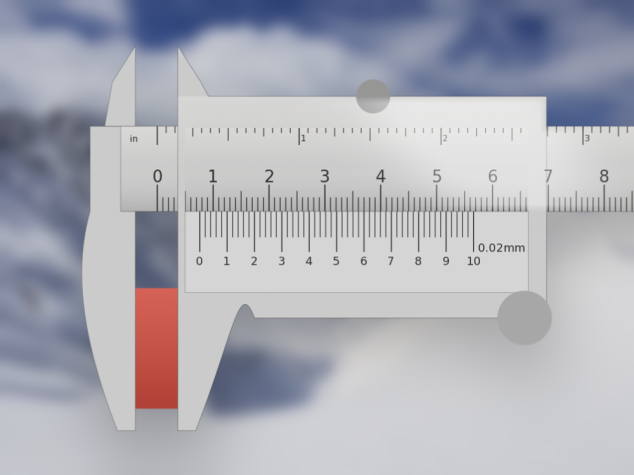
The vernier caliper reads 7.6 mm
